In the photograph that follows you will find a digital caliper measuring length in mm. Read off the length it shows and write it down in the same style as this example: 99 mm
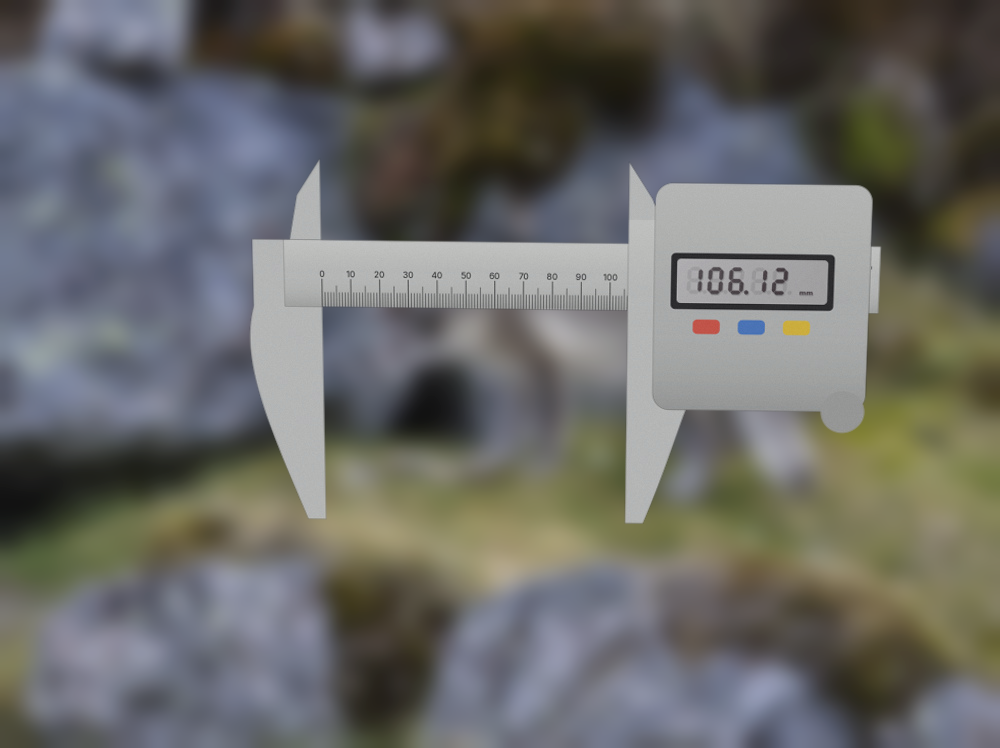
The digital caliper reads 106.12 mm
